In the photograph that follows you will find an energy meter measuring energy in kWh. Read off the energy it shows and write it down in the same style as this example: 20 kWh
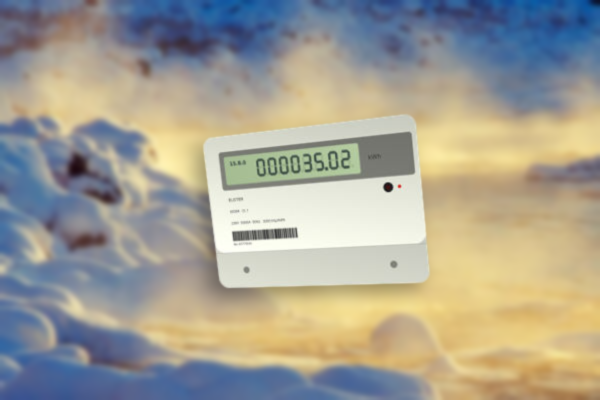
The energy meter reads 35.02 kWh
